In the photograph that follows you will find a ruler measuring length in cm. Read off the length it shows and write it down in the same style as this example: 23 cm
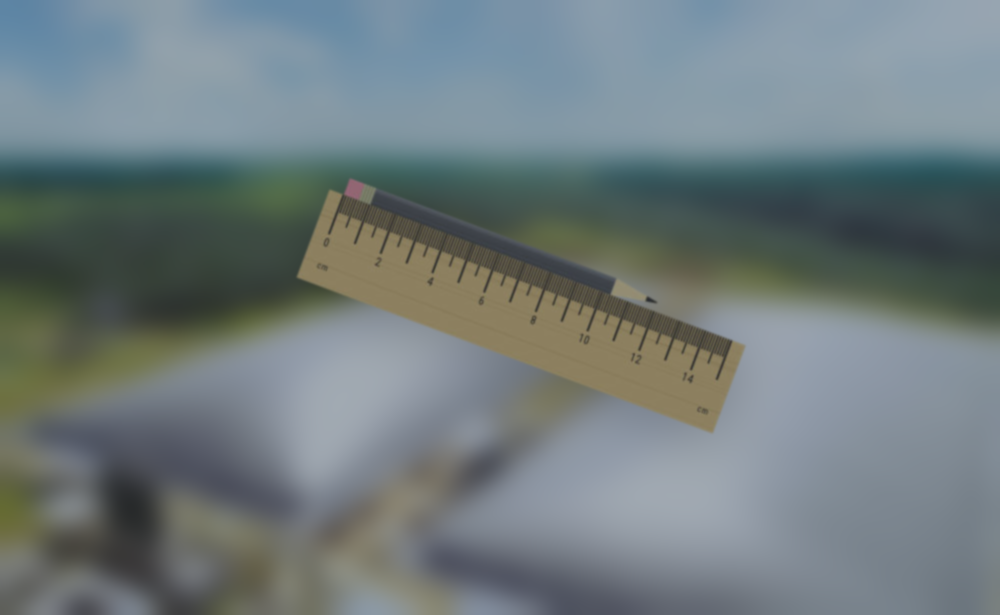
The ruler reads 12 cm
